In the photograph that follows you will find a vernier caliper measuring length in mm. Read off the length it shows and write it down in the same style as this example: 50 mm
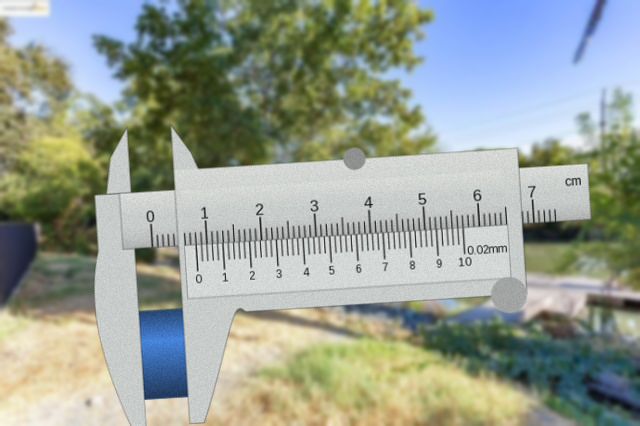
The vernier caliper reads 8.0 mm
